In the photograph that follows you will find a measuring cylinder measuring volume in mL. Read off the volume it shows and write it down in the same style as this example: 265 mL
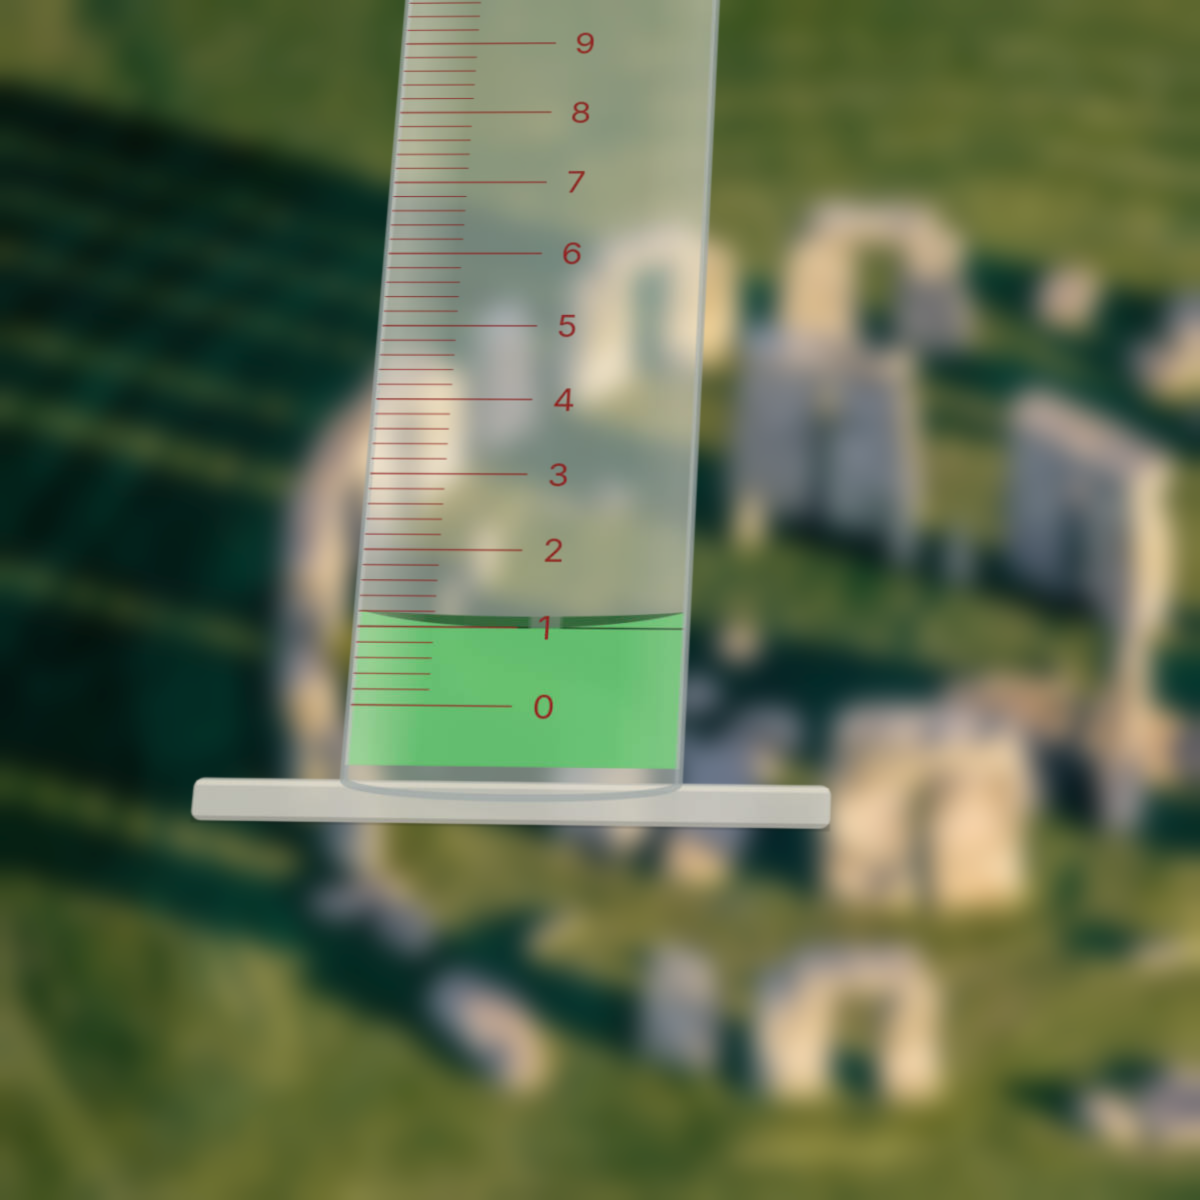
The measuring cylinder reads 1 mL
